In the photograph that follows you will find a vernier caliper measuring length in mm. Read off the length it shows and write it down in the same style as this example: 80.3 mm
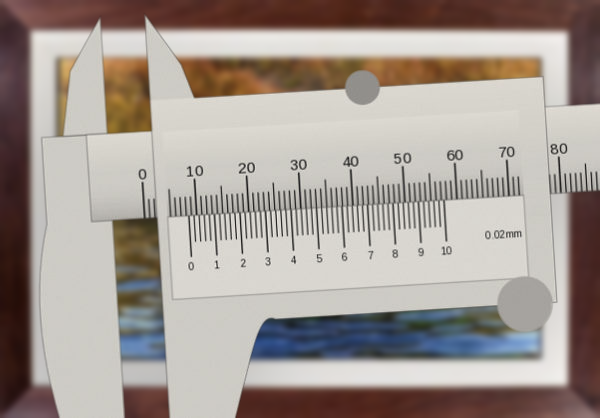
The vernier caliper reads 8.5 mm
